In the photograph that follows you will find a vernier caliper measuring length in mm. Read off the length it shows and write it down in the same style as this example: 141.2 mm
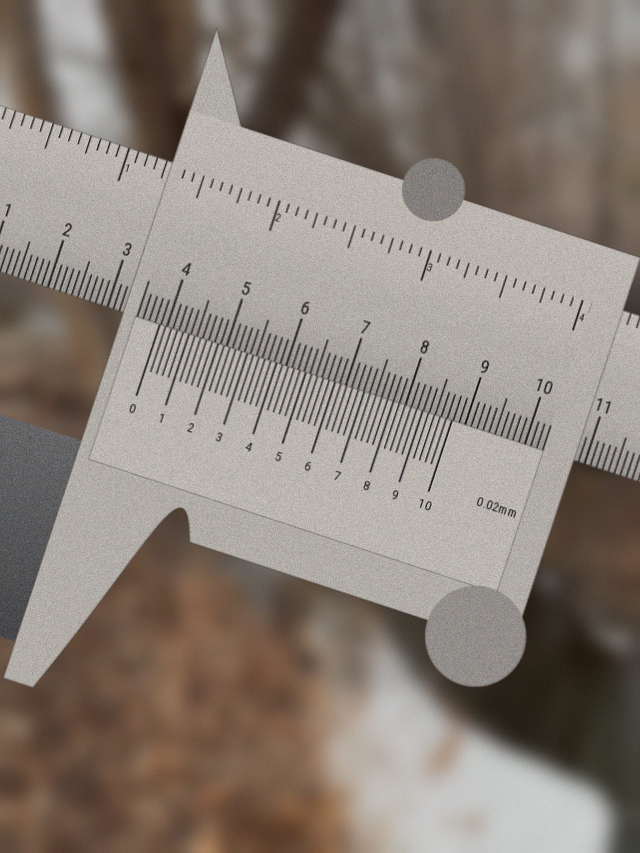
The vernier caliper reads 38.8 mm
